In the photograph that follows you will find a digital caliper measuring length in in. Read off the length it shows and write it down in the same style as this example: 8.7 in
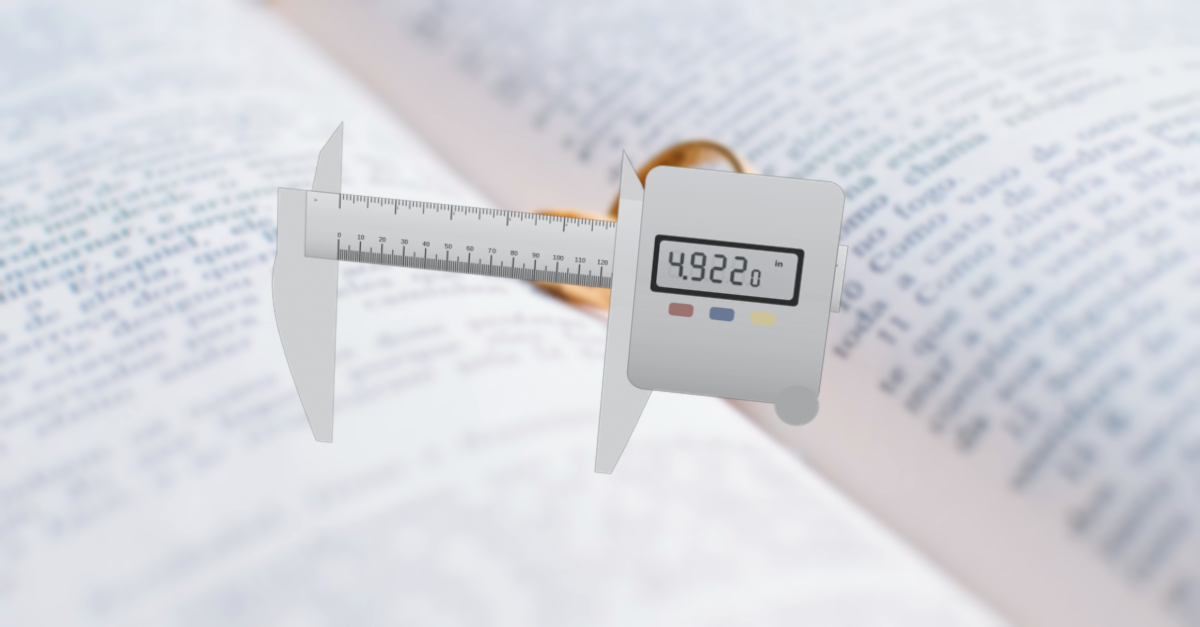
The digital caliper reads 4.9220 in
